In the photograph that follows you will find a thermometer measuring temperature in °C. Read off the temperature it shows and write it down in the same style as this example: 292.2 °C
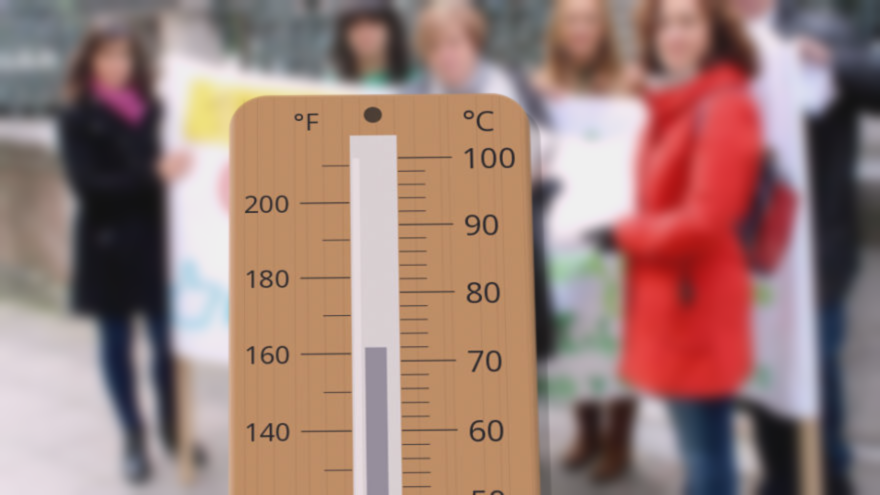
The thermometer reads 72 °C
